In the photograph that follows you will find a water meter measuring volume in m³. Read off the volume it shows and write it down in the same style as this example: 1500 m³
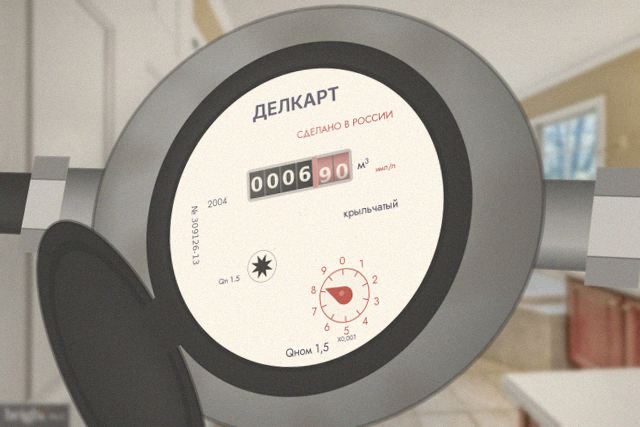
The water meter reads 6.898 m³
